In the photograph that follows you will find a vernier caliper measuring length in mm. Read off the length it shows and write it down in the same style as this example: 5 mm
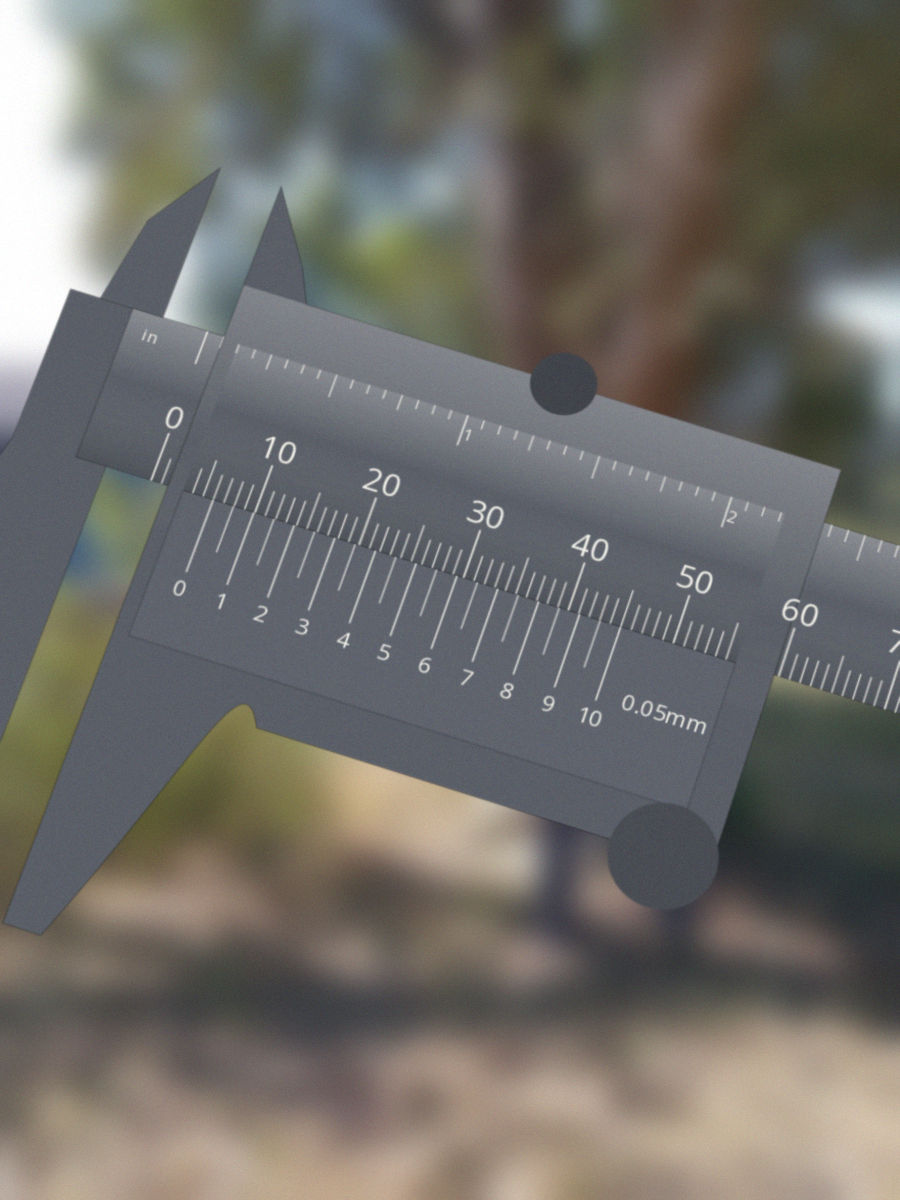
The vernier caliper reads 6.0 mm
